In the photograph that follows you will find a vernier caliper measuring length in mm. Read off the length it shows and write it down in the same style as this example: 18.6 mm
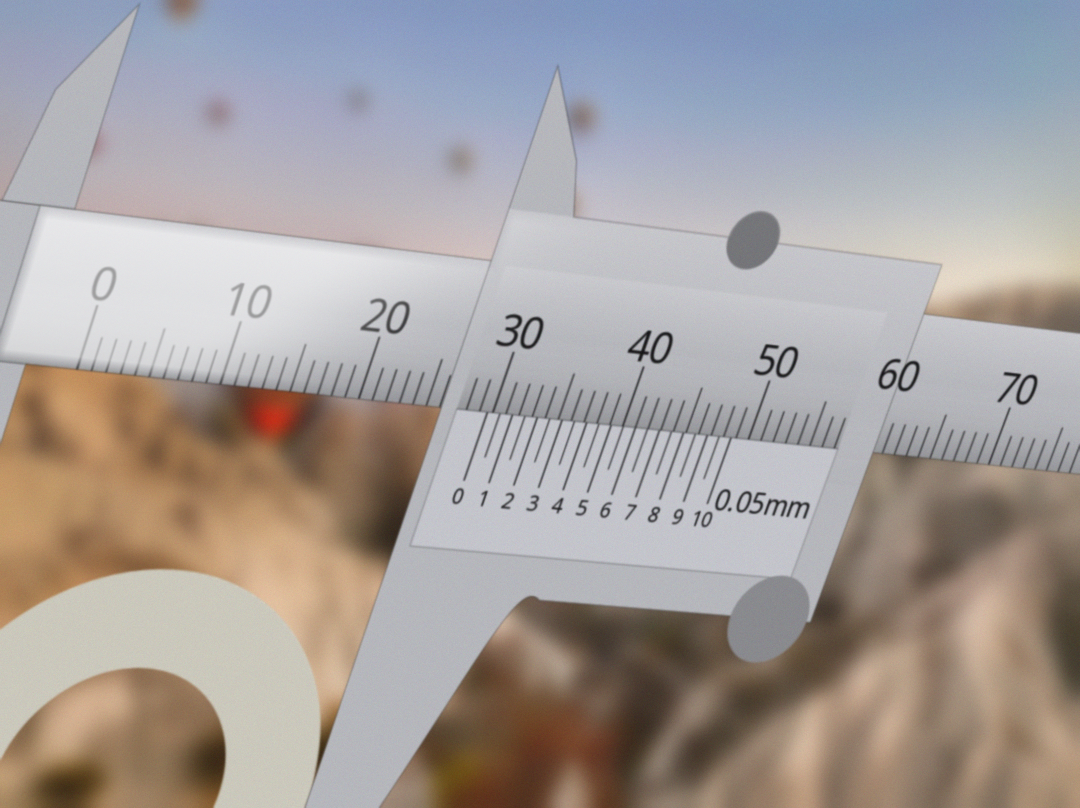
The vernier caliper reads 29.6 mm
